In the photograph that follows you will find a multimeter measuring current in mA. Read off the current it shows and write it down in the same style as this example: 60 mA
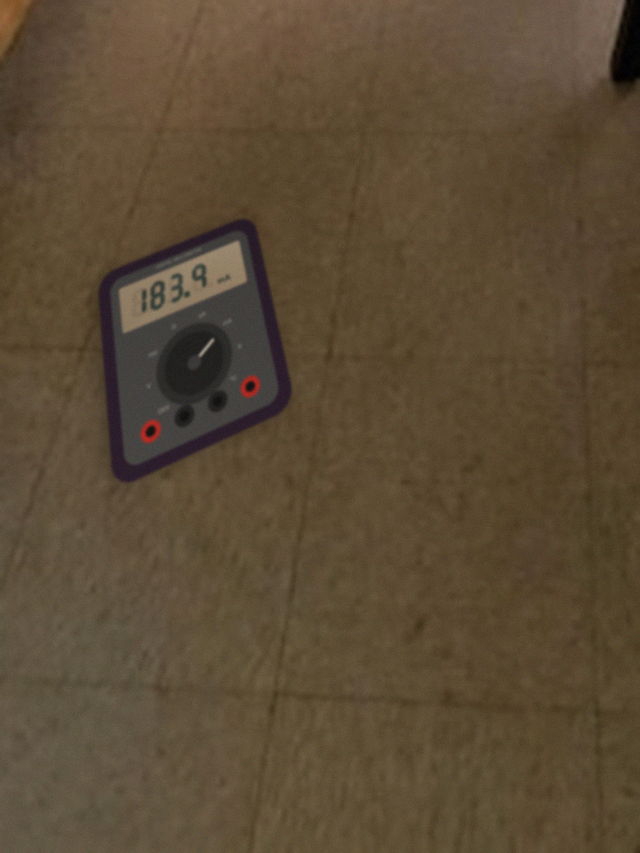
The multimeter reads 183.9 mA
